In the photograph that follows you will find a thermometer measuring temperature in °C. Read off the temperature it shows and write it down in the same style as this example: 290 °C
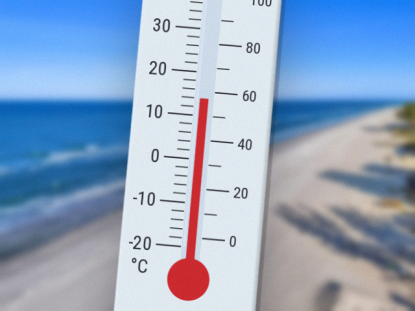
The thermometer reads 14 °C
